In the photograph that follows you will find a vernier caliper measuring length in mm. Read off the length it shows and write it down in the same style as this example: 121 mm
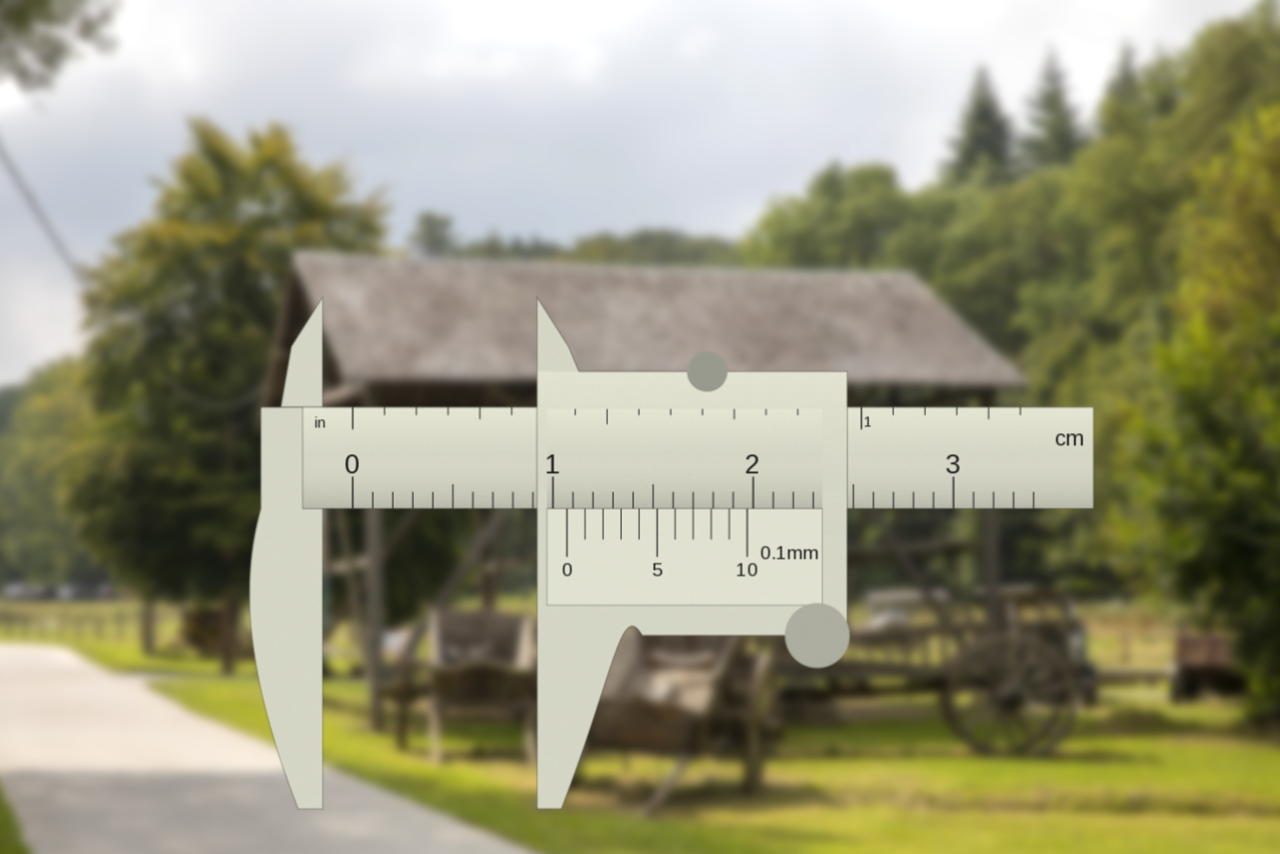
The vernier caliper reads 10.7 mm
